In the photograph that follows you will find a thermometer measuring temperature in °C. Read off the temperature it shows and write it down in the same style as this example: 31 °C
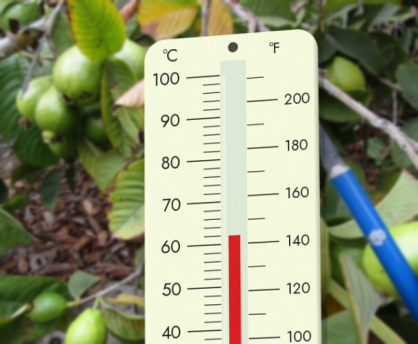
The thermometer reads 62 °C
